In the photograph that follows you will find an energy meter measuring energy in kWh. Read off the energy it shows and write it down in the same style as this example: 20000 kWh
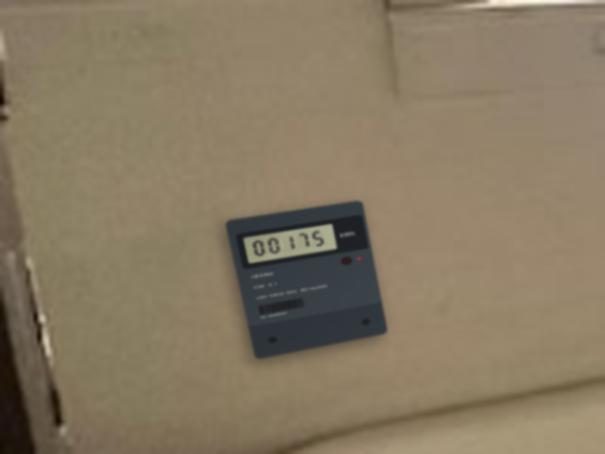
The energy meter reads 175 kWh
